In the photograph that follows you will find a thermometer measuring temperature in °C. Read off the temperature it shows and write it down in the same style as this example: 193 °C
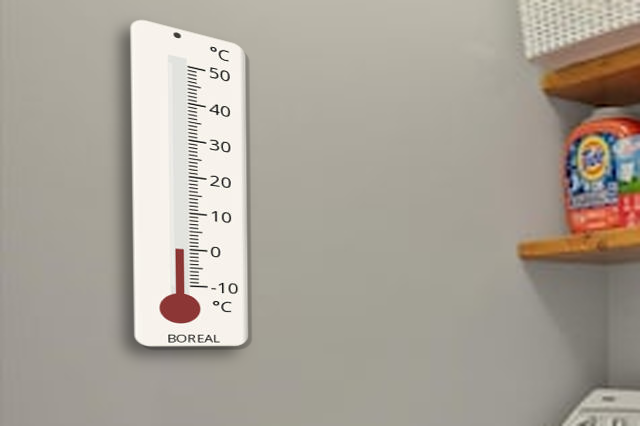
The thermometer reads 0 °C
